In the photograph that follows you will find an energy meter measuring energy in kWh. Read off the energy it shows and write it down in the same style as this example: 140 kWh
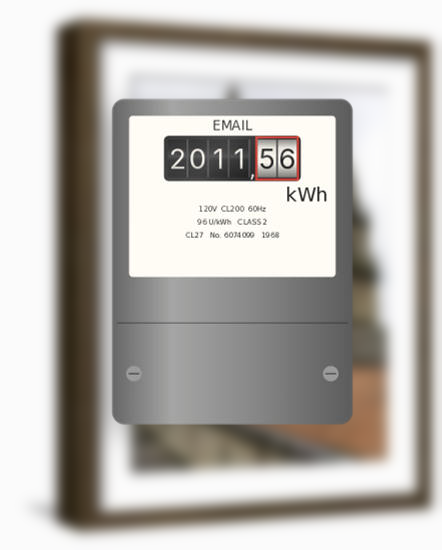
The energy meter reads 2011.56 kWh
